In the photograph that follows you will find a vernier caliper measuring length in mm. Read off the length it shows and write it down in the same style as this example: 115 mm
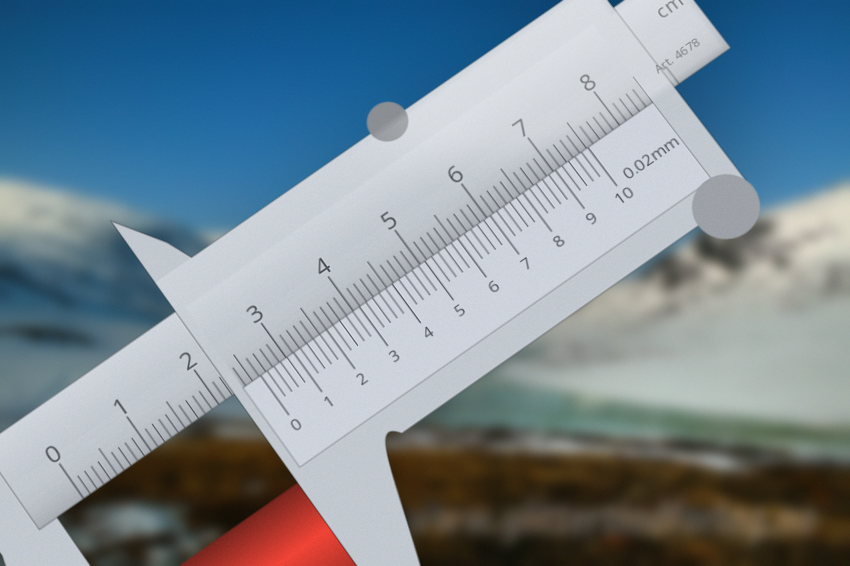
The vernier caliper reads 26.2 mm
